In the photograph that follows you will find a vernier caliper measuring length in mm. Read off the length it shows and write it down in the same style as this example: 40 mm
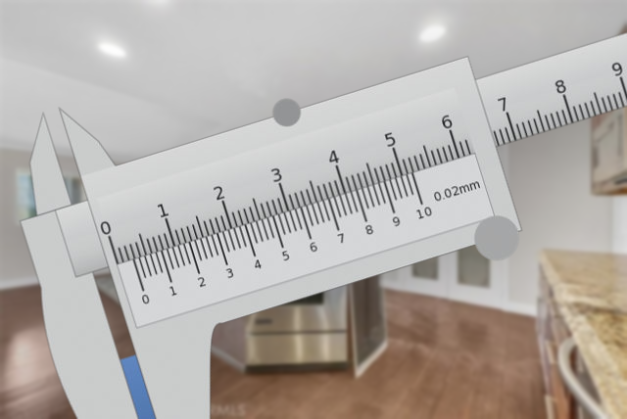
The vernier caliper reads 2.8 mm
